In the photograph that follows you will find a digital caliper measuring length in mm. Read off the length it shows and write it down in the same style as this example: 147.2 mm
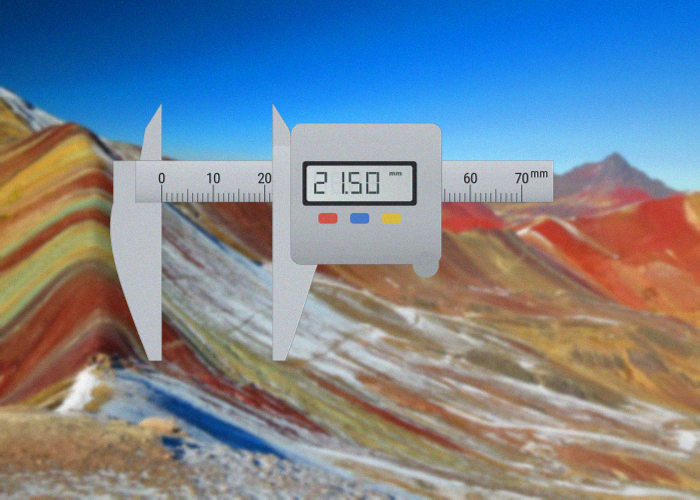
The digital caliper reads 21.50 mm
